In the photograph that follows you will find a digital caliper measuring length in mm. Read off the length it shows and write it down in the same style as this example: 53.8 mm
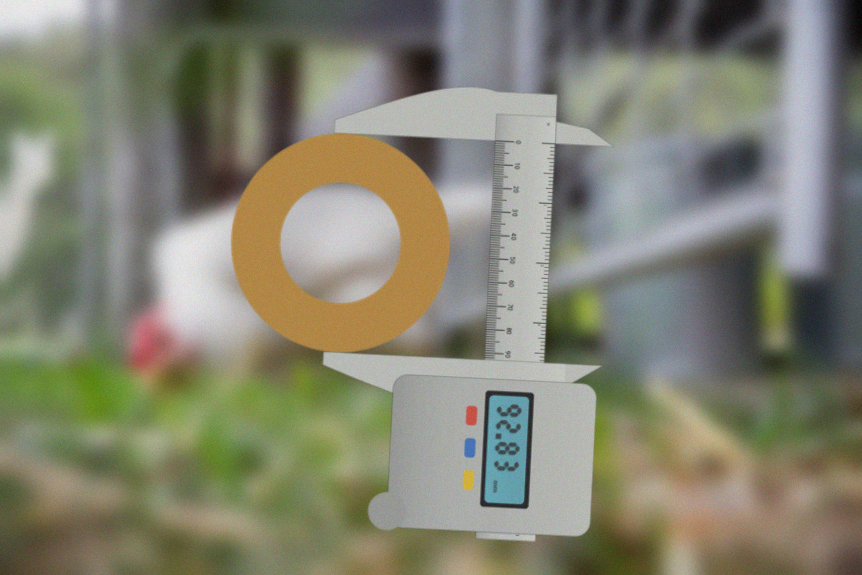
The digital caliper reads 92.83 mm
